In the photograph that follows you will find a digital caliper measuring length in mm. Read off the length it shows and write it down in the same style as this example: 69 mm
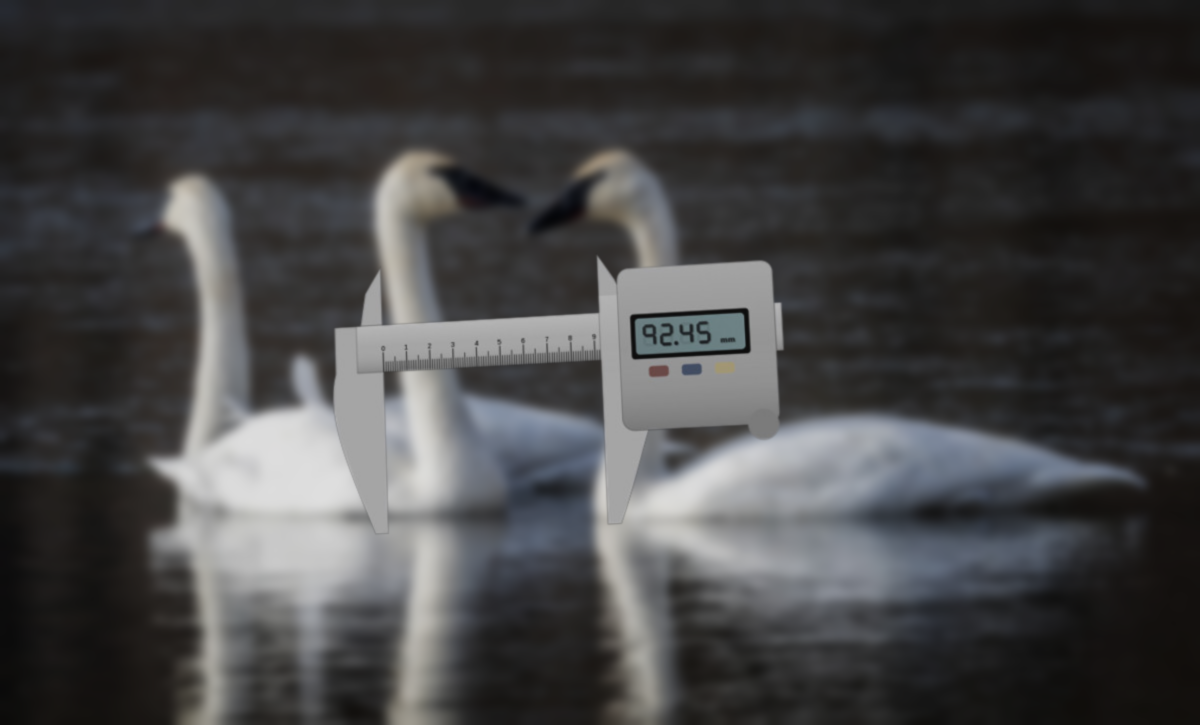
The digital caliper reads 92.45 mm
